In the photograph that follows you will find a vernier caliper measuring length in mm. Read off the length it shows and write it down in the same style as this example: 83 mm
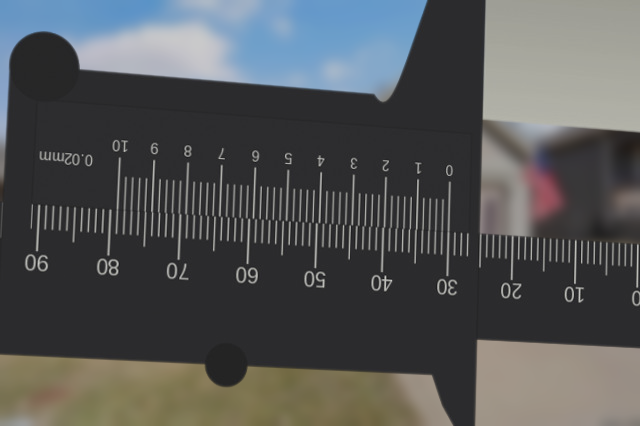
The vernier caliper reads 30.0 mm
